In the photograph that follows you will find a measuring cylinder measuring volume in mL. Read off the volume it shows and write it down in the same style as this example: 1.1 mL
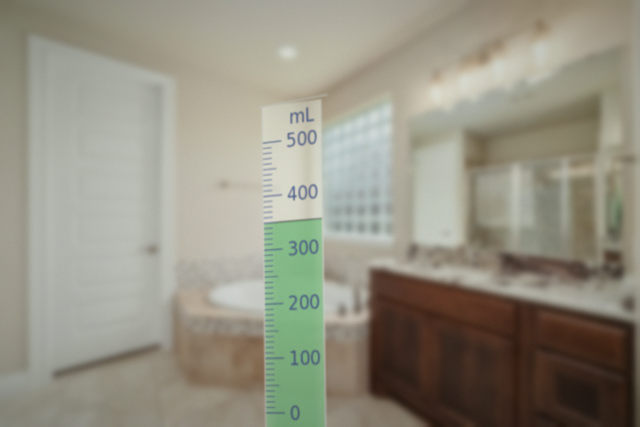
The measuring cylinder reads 350 mL
